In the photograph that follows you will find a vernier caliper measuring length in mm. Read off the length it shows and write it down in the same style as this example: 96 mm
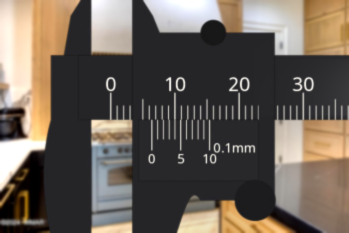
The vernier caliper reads 6.4 mm
